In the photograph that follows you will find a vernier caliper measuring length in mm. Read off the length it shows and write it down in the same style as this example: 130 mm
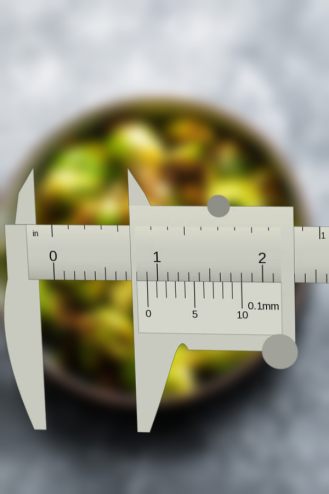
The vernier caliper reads 9.0 mm
